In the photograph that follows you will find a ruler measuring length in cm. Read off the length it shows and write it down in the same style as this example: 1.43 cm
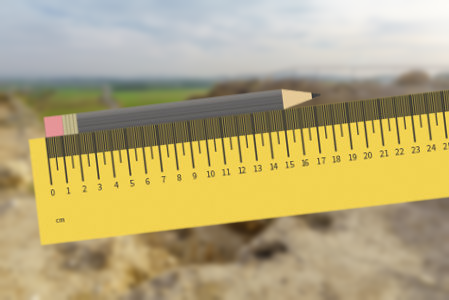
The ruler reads 17.5 cm
